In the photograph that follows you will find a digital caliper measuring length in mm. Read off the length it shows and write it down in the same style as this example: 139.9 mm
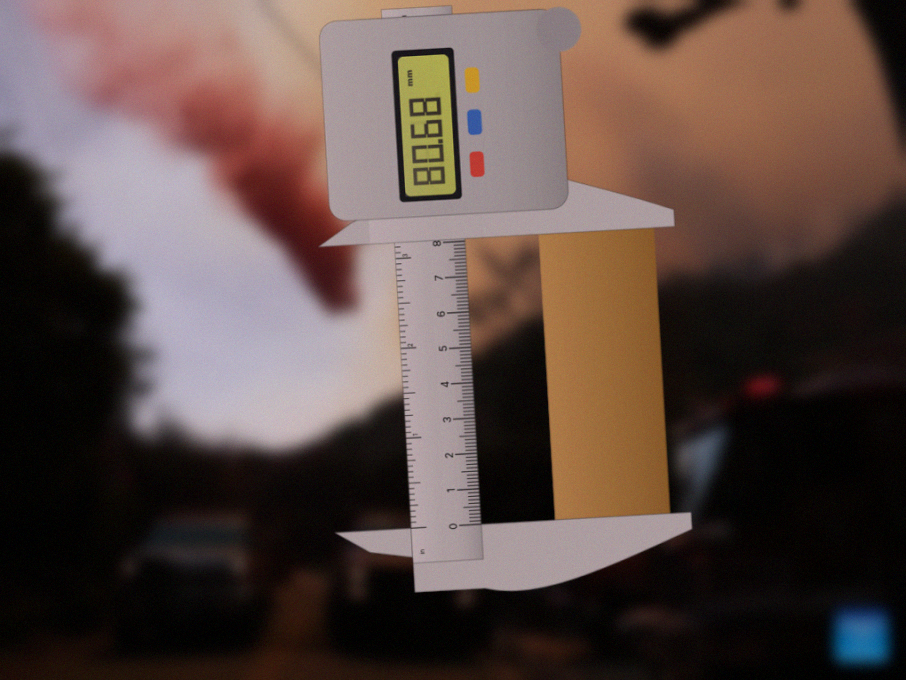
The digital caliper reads 80.68 mm
